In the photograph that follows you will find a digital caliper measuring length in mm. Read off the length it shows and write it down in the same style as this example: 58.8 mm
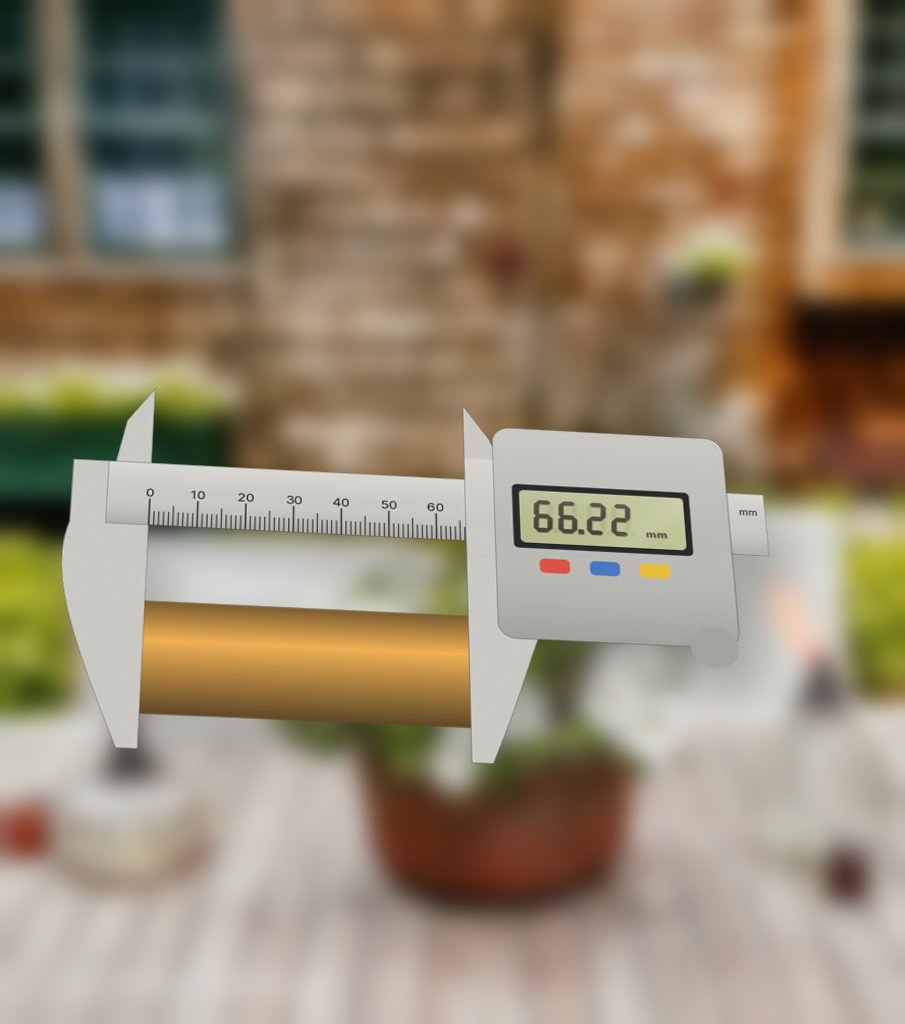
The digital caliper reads 66.22 mm
